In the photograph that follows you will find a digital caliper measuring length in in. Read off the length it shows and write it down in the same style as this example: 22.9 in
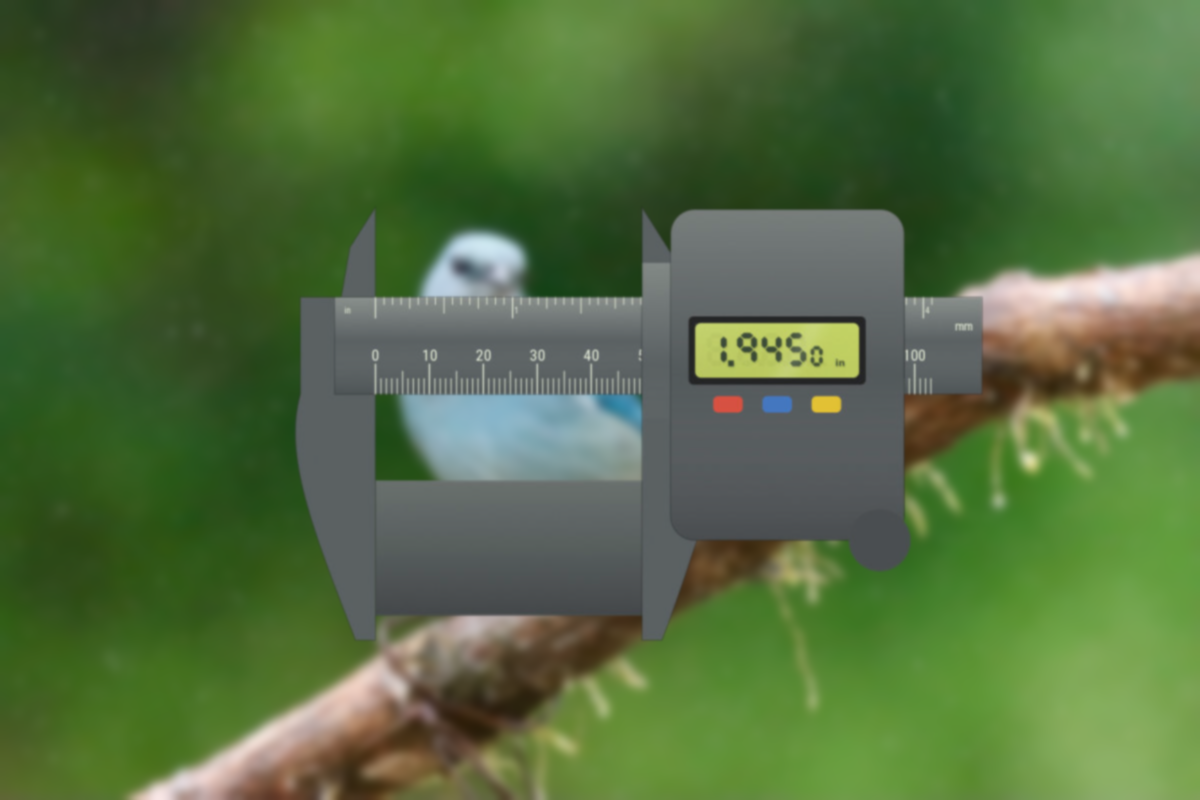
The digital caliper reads 1.9450 in
